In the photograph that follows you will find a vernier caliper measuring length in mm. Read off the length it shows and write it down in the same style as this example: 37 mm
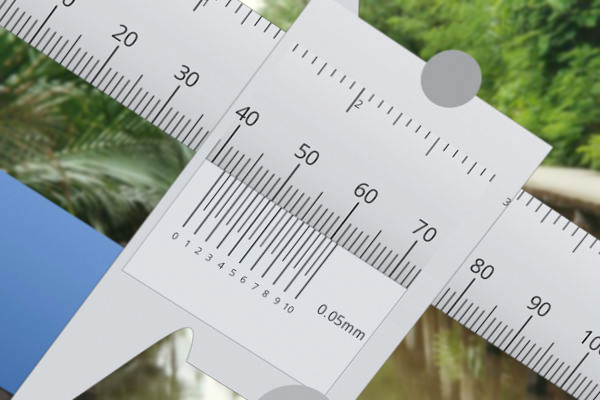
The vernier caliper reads 42.2 mm
